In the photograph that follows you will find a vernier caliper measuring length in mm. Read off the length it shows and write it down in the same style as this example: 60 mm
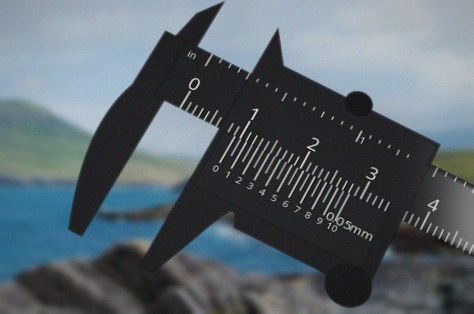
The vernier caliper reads 9.2 mm
